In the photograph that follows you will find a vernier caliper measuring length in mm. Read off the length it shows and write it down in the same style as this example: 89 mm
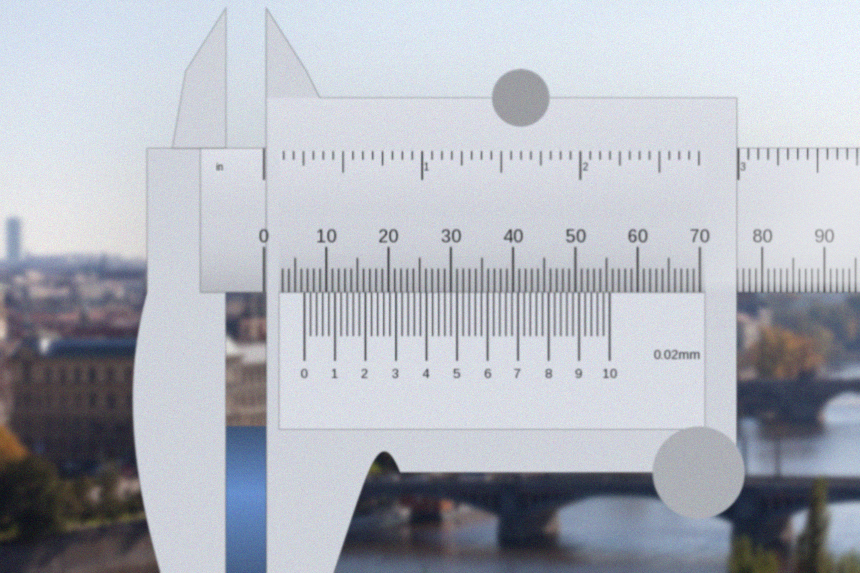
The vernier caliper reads 6.5 mm
